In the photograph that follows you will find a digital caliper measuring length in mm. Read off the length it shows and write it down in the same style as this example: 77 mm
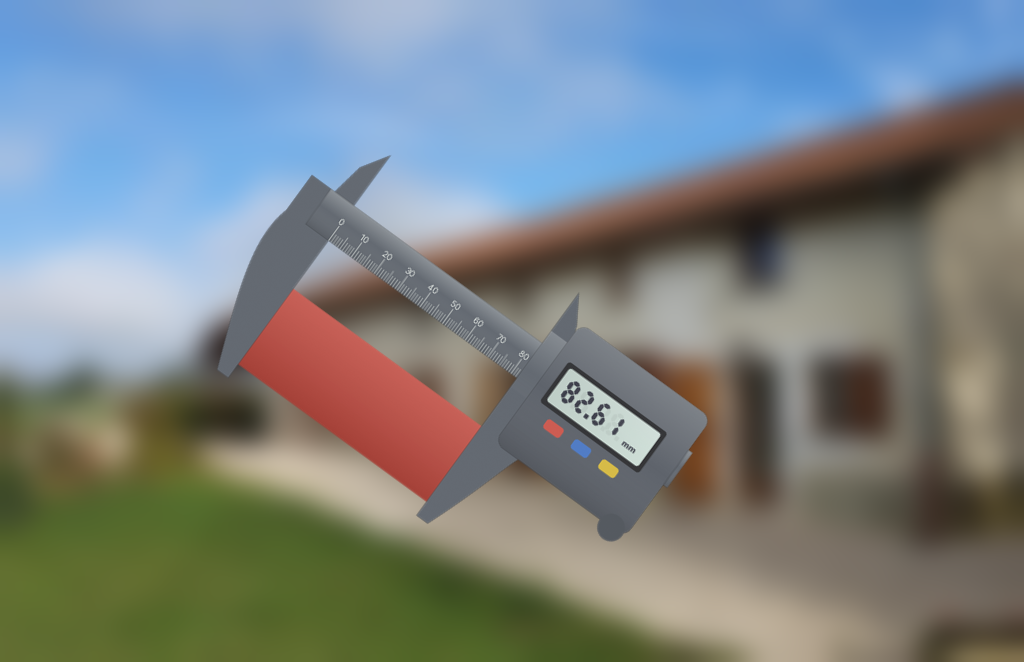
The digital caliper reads 82.61 mm
